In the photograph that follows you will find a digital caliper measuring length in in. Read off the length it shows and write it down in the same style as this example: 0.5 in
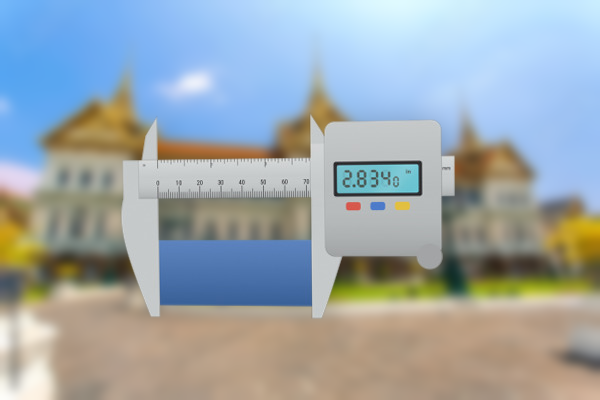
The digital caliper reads 2.8340 in
